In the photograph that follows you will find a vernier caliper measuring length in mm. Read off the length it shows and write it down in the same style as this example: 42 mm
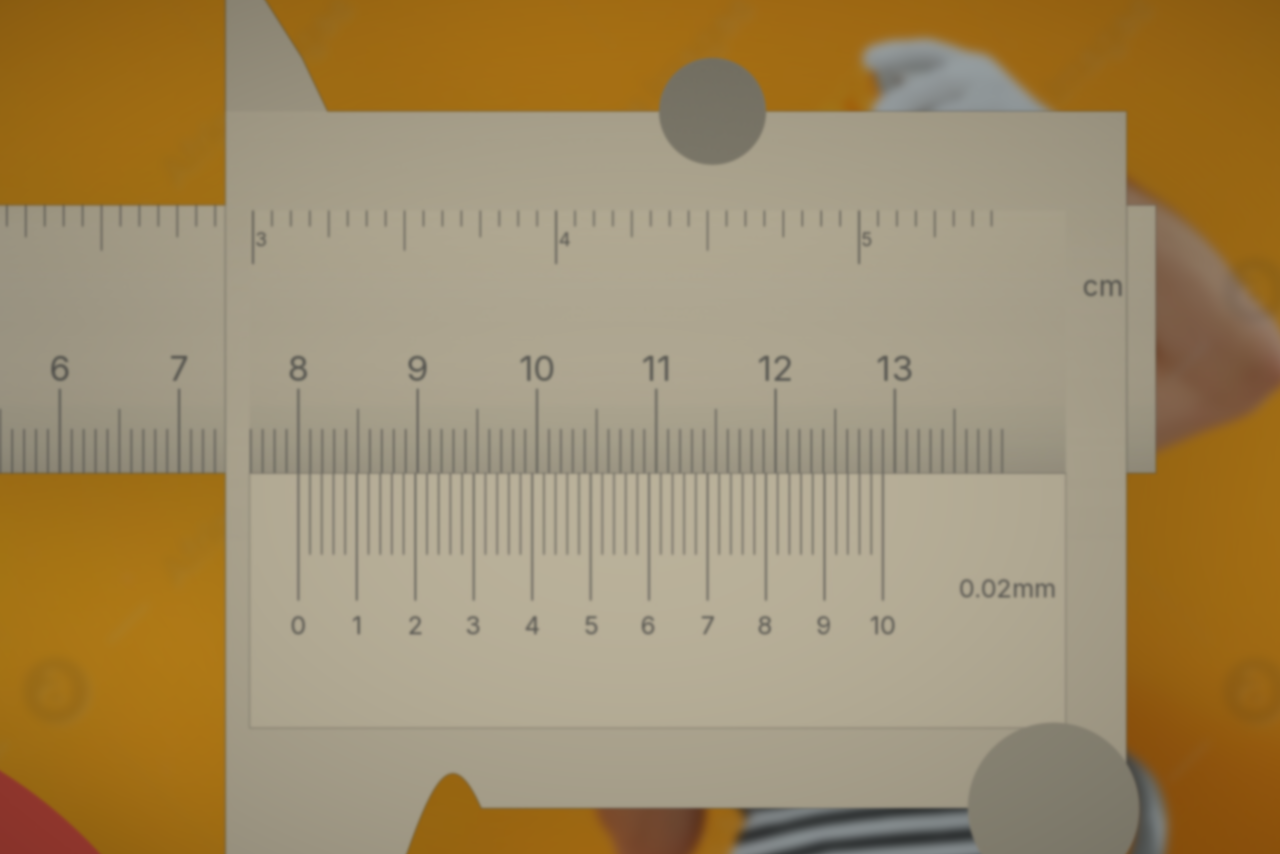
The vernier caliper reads 80.0 mm
